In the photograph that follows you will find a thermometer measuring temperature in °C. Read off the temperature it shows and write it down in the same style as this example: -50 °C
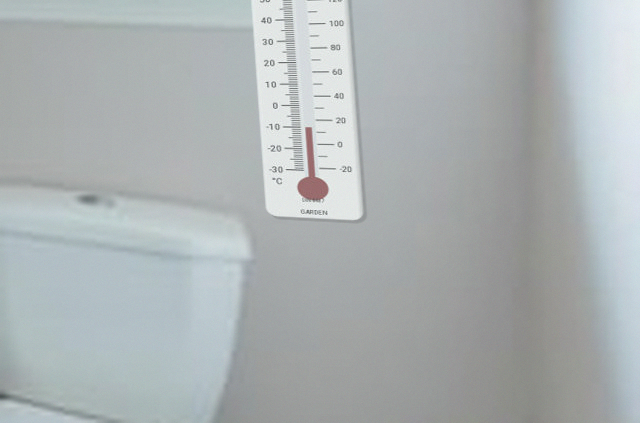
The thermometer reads -10 °C
